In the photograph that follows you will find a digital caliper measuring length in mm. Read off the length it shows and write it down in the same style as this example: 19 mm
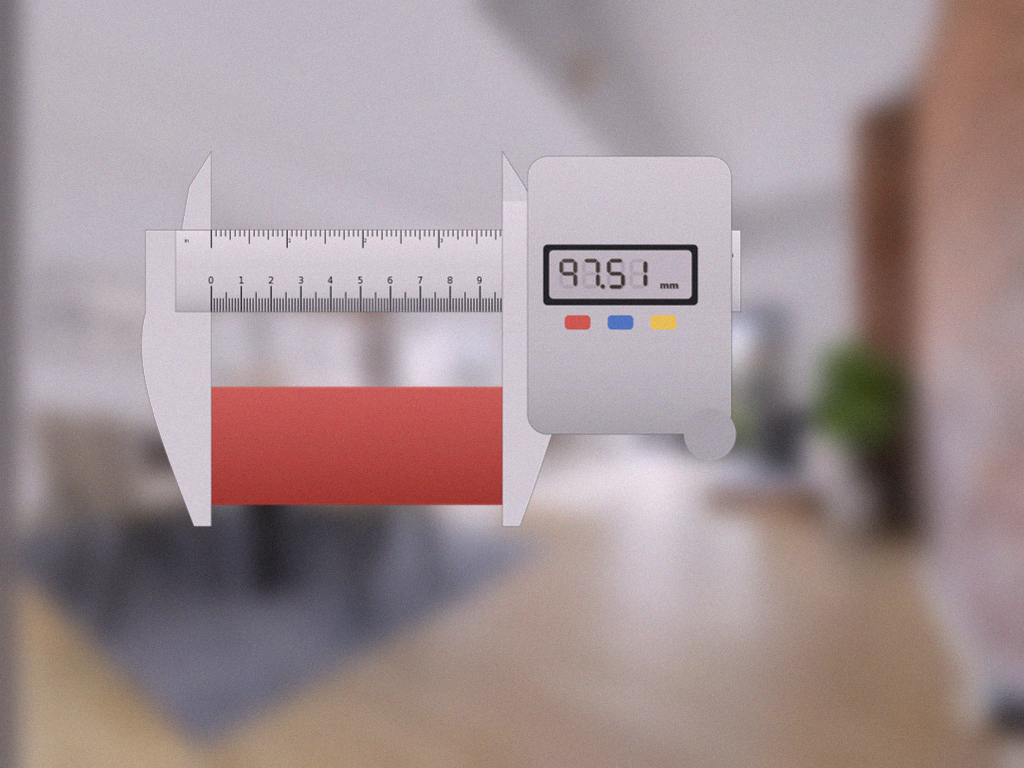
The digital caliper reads 97.51 mm
